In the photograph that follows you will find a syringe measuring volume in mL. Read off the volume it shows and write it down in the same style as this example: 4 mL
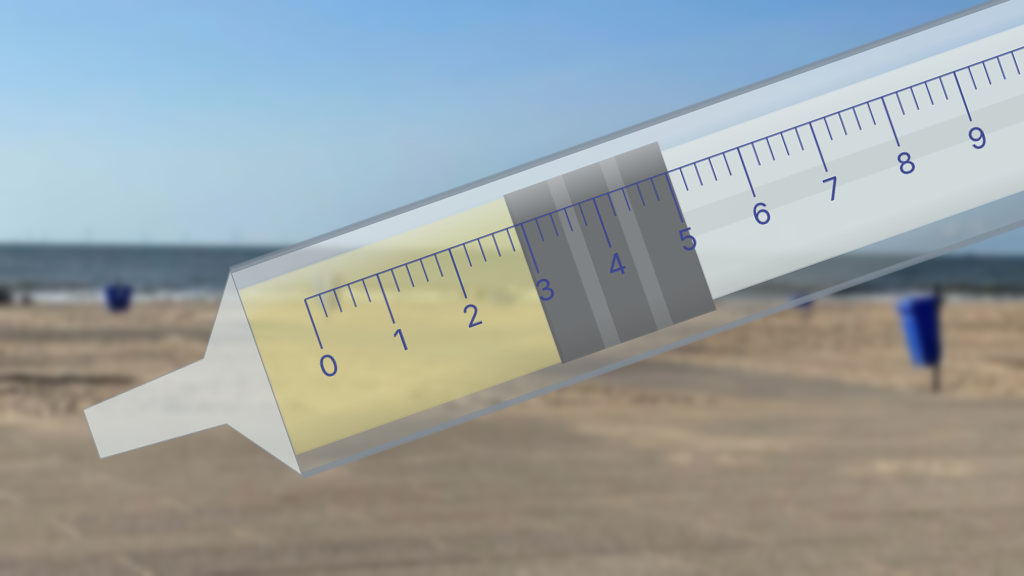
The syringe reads 2.9 mL
